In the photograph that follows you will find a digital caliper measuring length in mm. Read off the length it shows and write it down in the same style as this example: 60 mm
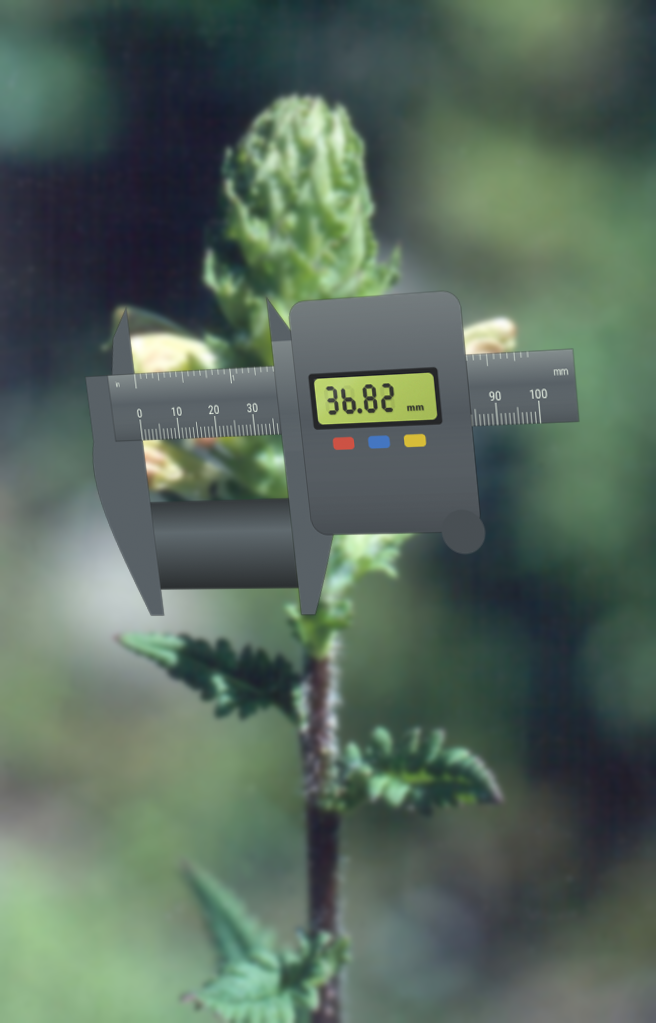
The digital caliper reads 36.82 mm
